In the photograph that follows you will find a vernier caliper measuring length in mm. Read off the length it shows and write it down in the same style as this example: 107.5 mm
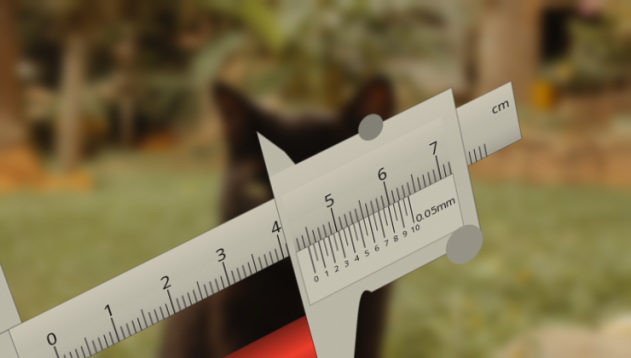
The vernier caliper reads 44.6 mm
